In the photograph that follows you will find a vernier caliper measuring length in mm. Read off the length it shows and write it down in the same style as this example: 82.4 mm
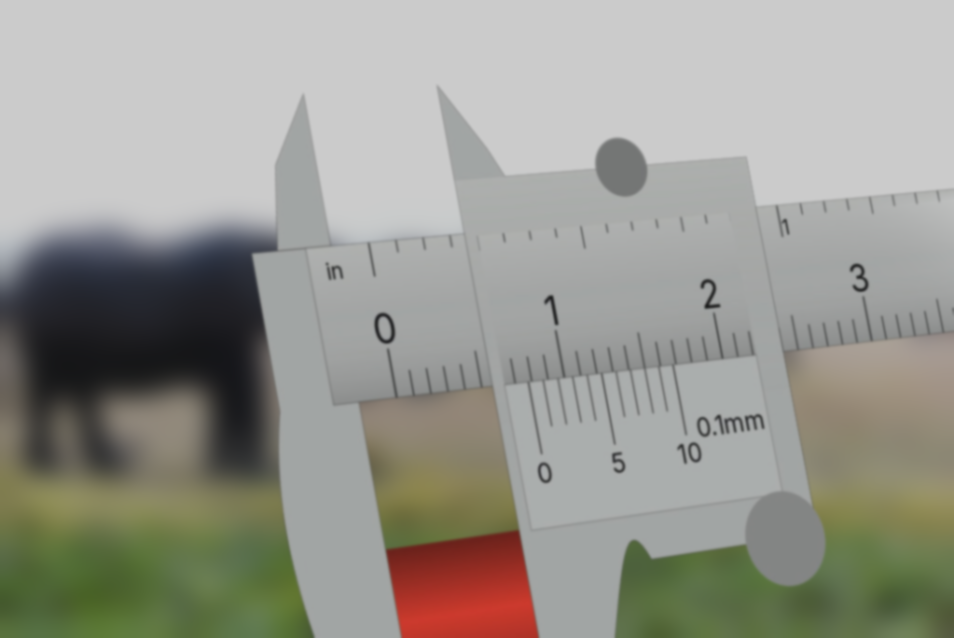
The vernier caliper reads 7.8 mm
